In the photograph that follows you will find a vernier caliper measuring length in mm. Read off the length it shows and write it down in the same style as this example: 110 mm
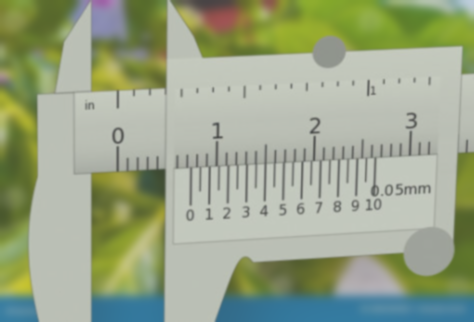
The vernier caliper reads 7.4 mm
